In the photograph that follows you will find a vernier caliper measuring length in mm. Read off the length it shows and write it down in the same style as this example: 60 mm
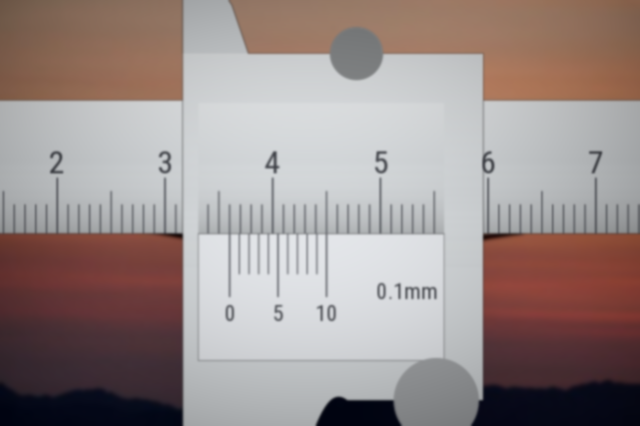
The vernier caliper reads 36.0 mm
